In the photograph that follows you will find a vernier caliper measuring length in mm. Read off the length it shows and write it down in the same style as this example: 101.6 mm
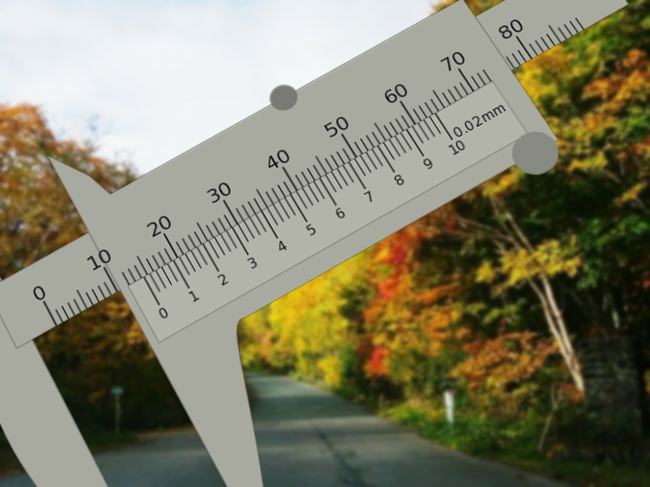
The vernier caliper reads 14.4 mm
